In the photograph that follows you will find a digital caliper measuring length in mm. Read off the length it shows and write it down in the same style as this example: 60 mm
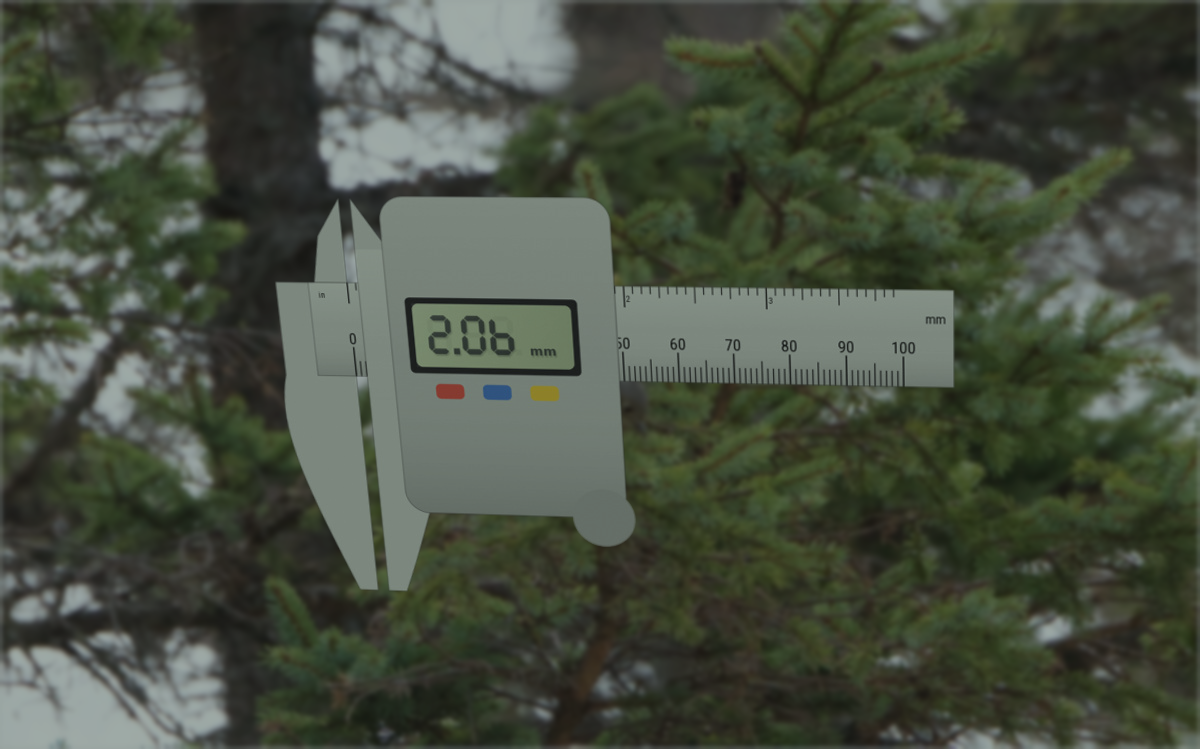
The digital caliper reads 2.06 mm
